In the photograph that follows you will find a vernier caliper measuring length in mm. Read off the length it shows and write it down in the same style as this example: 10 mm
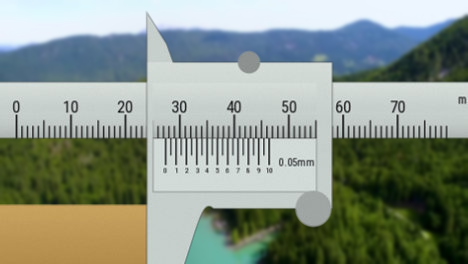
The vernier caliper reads 27.4 mm
